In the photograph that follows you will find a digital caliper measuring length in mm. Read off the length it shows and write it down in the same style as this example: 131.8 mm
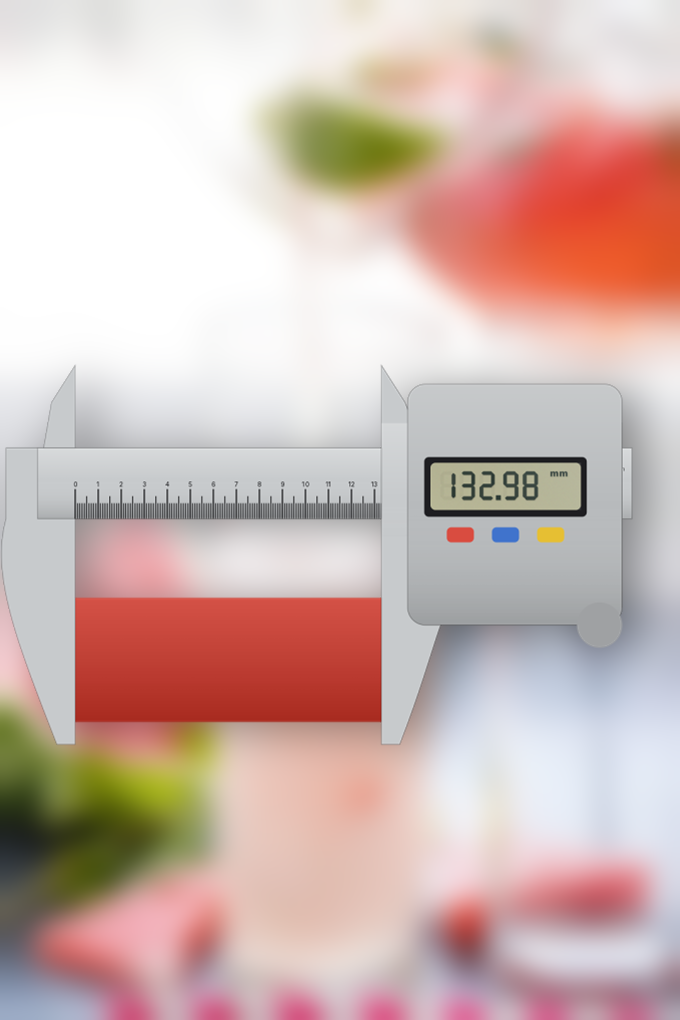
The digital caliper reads 132.98 mm
